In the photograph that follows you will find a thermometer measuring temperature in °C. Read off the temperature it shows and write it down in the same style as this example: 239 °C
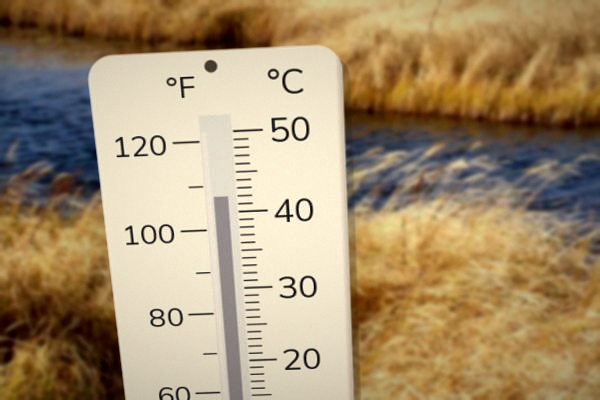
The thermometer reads 42 °C
